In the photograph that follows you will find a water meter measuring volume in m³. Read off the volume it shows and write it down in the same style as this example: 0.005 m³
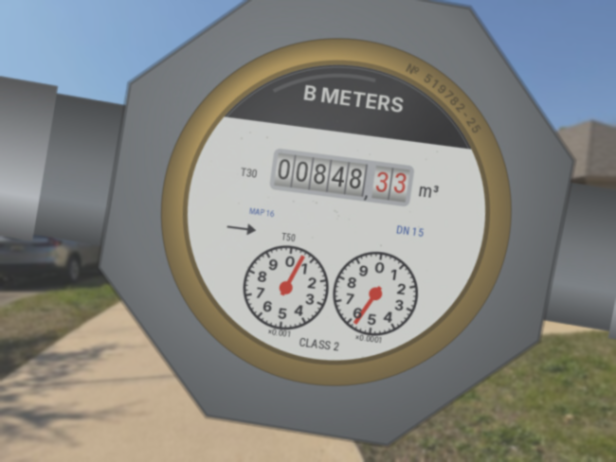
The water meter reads 848.3305 m³
